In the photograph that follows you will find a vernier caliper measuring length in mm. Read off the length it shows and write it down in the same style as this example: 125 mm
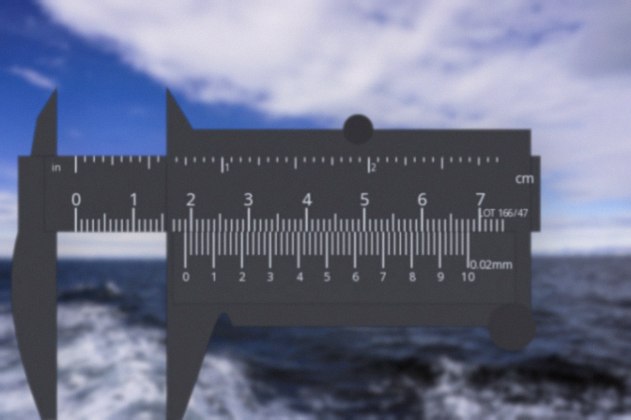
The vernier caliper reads 19.0 mm
